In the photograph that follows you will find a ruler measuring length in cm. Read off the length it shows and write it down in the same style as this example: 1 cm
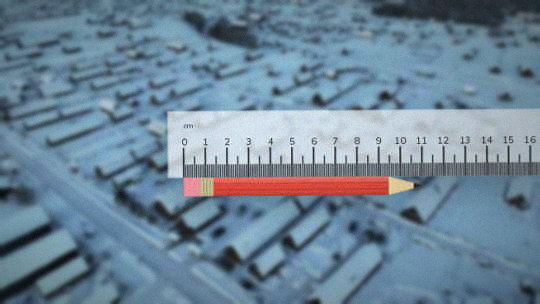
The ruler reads 11 cm
